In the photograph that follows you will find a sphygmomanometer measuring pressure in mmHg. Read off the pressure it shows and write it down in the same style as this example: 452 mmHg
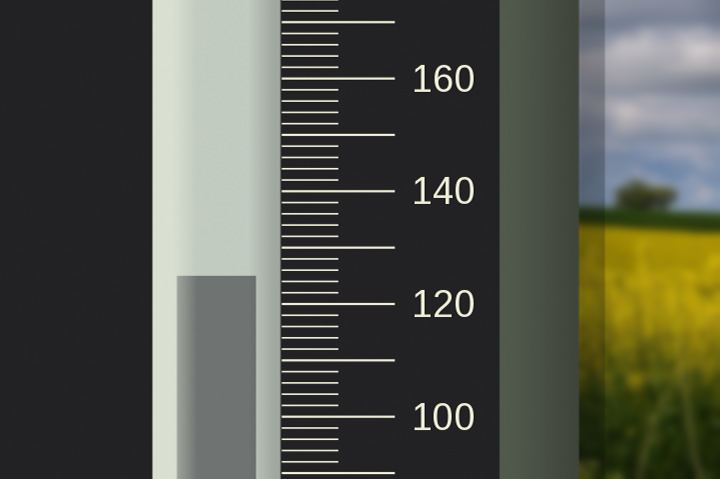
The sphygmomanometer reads 125 mmHg
